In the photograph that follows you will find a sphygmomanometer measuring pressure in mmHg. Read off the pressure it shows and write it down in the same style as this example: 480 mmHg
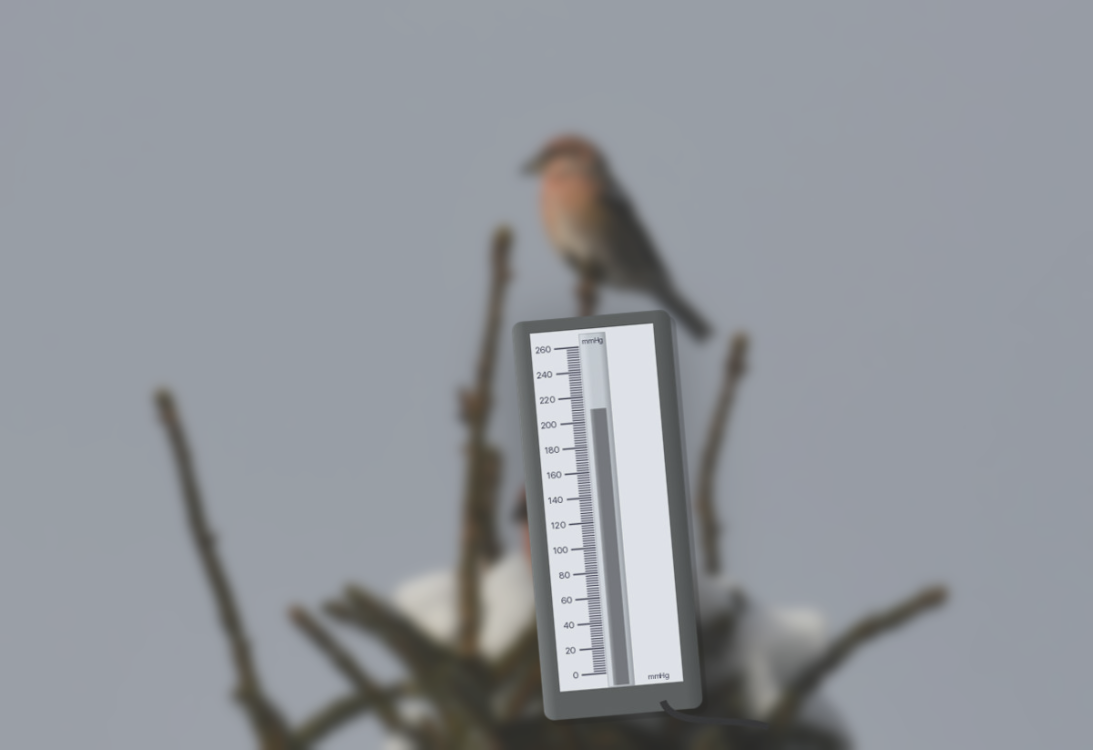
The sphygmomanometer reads 210 mmHg
